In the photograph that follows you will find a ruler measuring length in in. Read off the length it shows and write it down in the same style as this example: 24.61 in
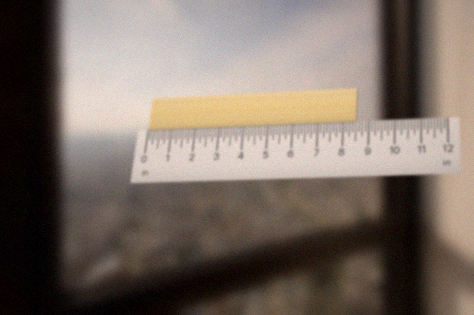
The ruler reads 8.5 in
